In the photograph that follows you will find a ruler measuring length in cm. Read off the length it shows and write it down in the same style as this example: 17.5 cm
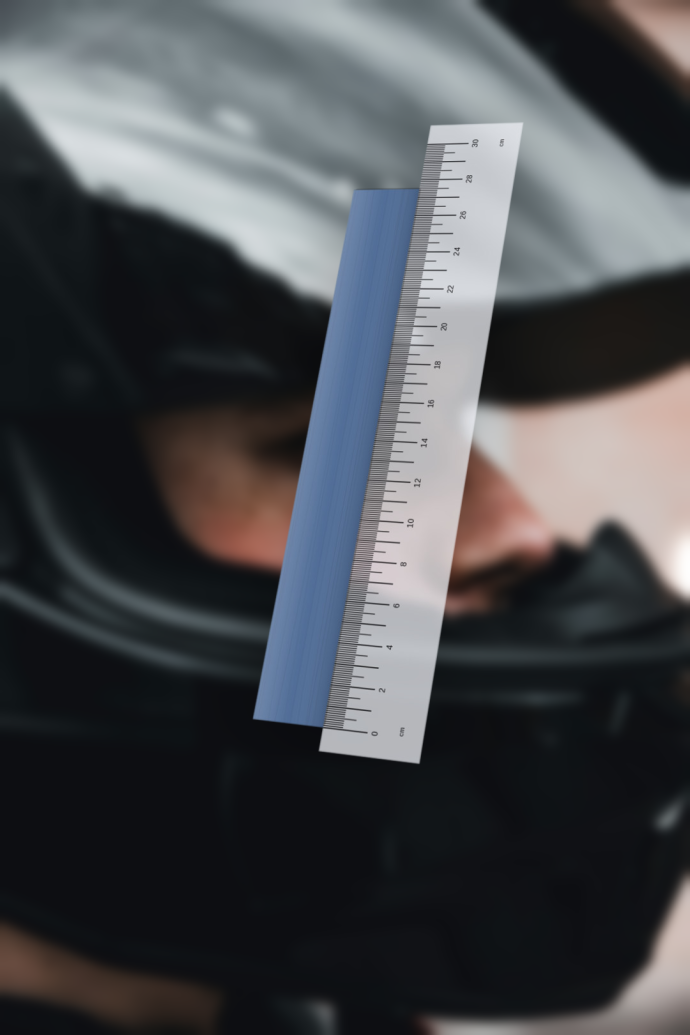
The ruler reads 27.5 cm
